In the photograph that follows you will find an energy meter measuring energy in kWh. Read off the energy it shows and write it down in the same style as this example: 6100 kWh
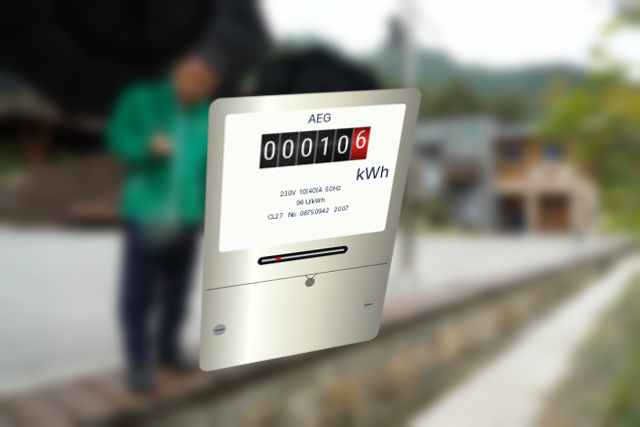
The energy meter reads 10.6 kWh
